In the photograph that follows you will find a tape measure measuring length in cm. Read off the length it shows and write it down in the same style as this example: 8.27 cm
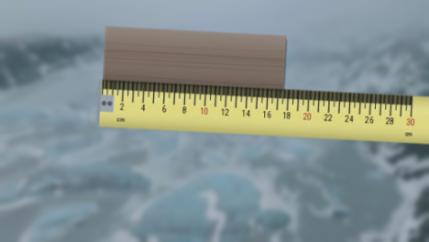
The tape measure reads 17.5 cm
